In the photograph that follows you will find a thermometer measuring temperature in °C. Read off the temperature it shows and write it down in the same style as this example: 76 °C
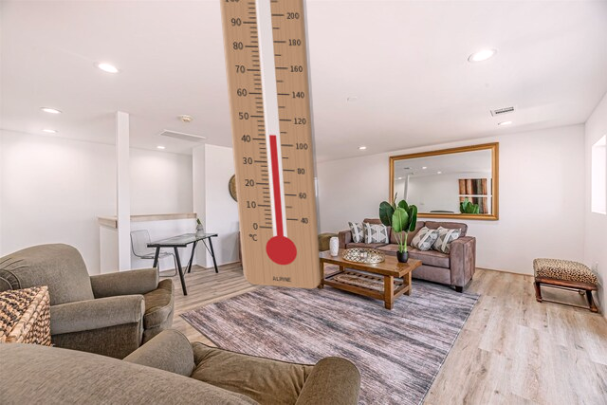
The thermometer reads 42 °C
